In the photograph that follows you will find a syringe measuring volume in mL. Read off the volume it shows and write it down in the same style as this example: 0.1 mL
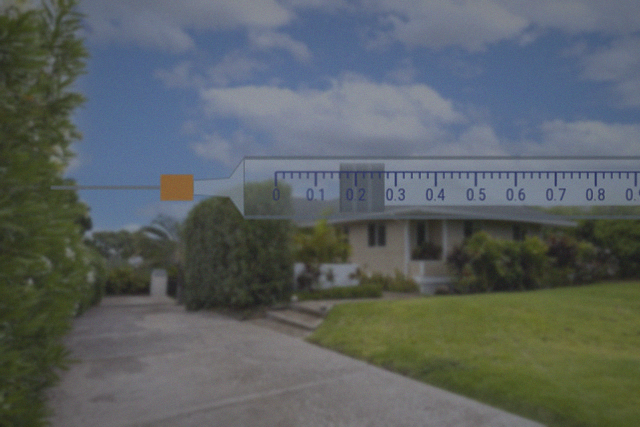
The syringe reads 0.16 mL
